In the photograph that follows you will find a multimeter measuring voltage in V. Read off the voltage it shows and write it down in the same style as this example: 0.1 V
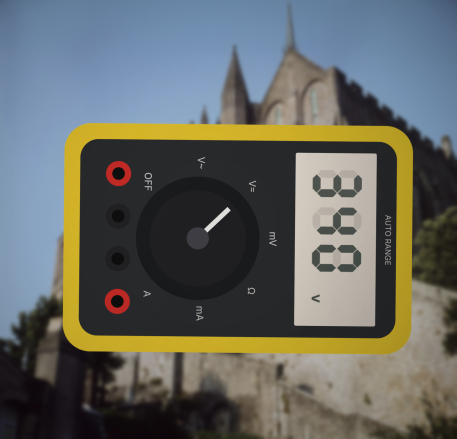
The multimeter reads 340 V
